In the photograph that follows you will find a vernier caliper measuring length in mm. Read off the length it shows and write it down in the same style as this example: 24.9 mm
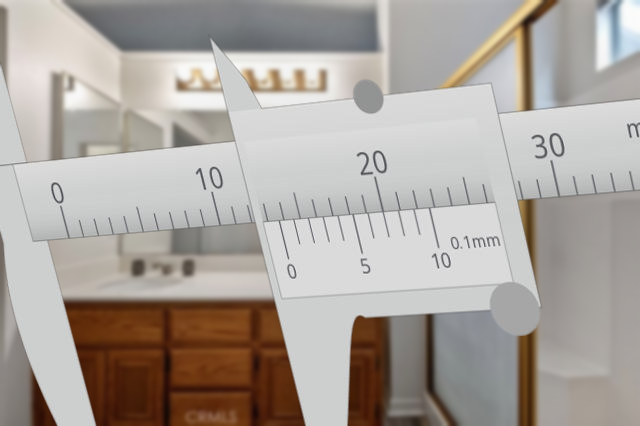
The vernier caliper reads 13.7 mm
